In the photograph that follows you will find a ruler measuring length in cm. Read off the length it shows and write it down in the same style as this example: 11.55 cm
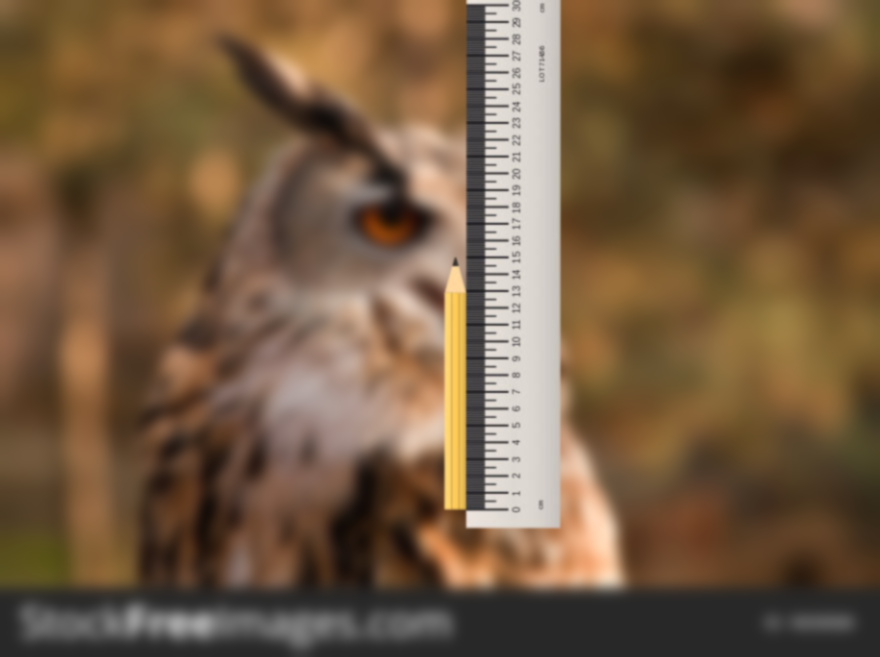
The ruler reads 15 cm
